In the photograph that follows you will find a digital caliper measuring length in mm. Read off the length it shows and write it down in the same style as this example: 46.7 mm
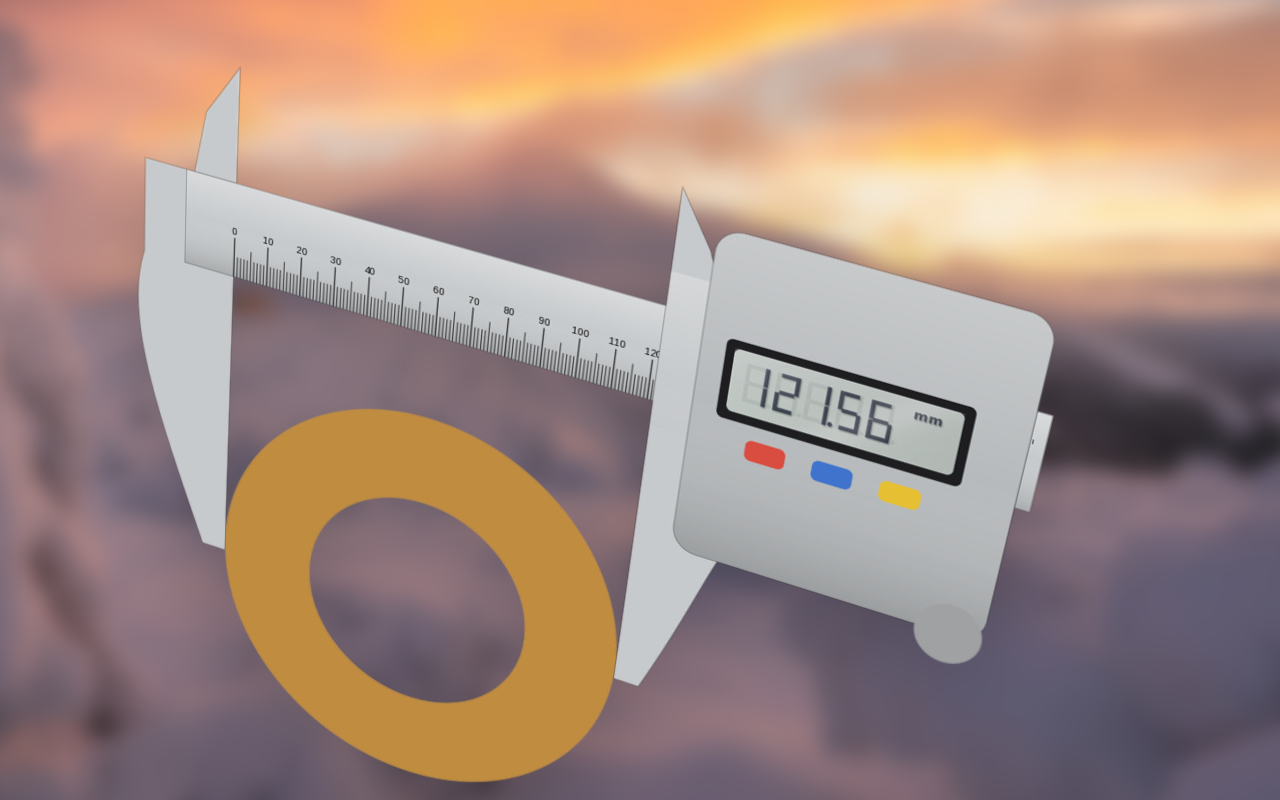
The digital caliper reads 121.56 mm
